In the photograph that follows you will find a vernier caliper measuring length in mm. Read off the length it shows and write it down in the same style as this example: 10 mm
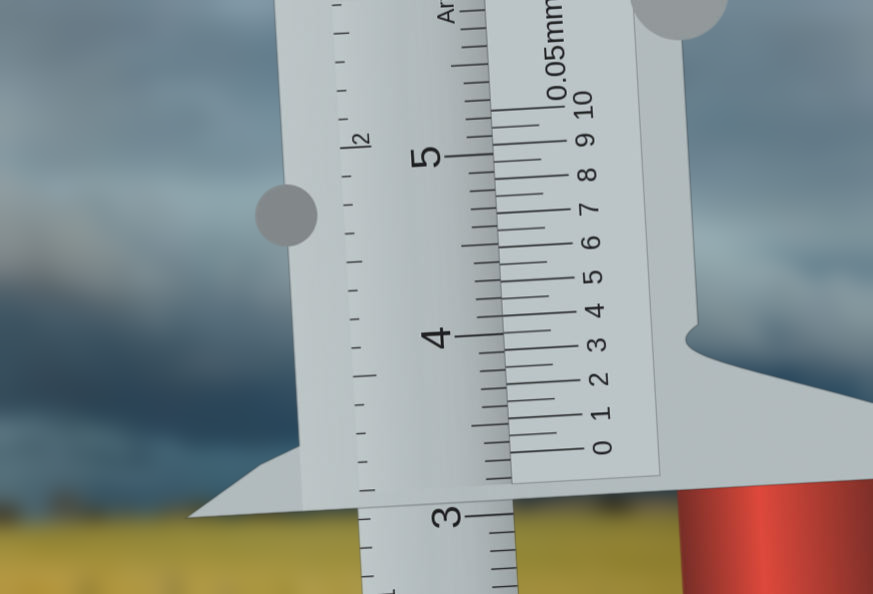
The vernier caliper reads 33.4 mm
